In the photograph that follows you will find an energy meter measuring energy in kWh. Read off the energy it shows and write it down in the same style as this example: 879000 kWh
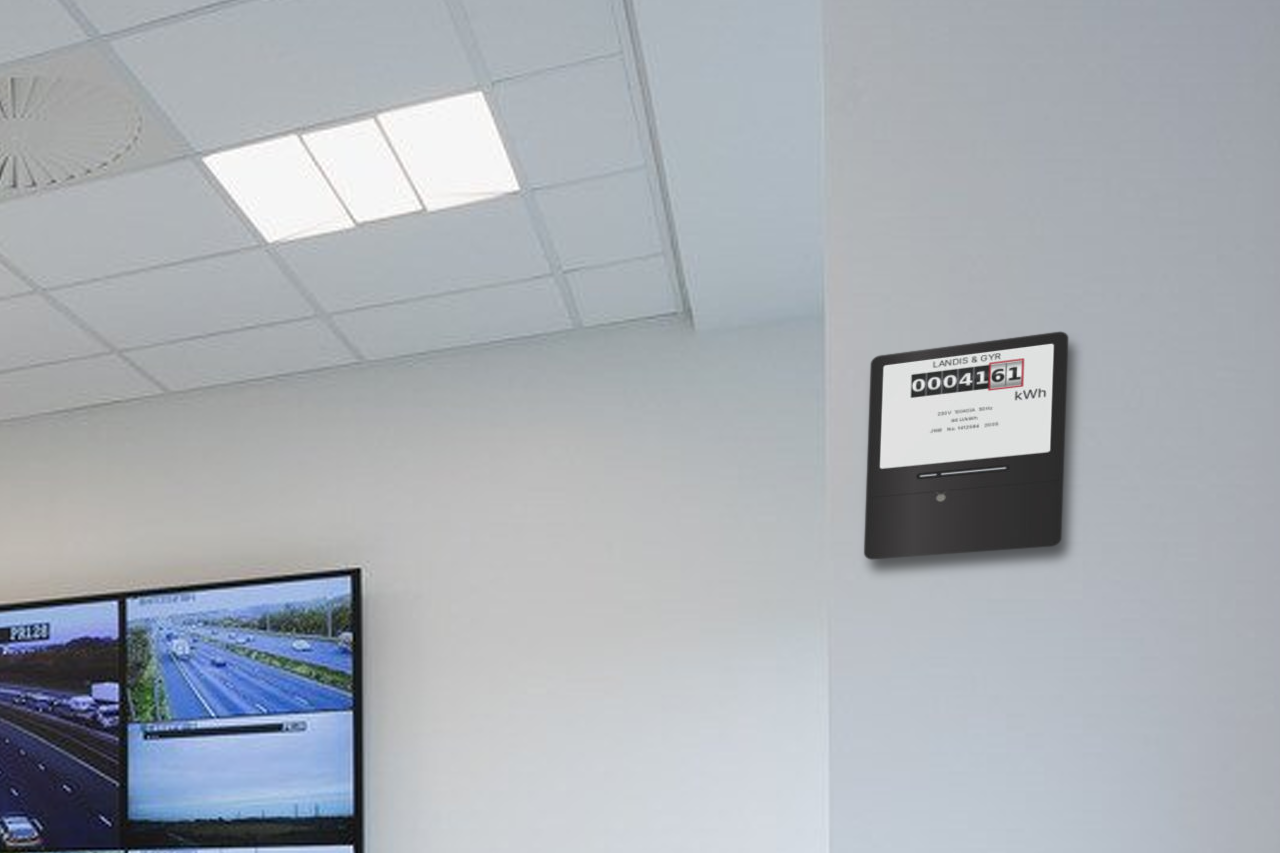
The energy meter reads 41.61 kWh
